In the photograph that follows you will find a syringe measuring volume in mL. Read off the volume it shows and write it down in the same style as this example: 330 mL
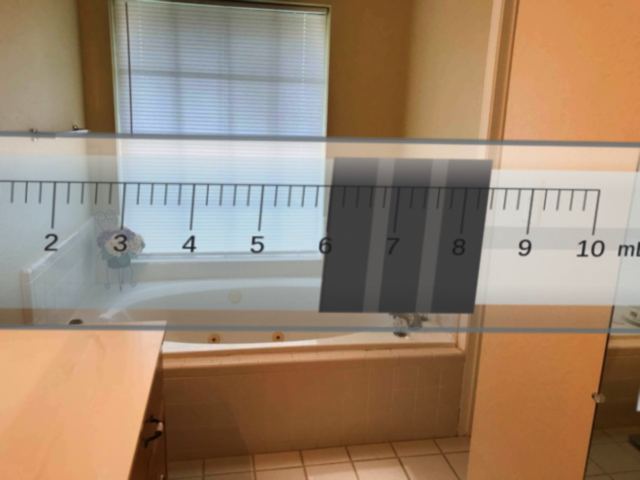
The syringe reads 6 mL
